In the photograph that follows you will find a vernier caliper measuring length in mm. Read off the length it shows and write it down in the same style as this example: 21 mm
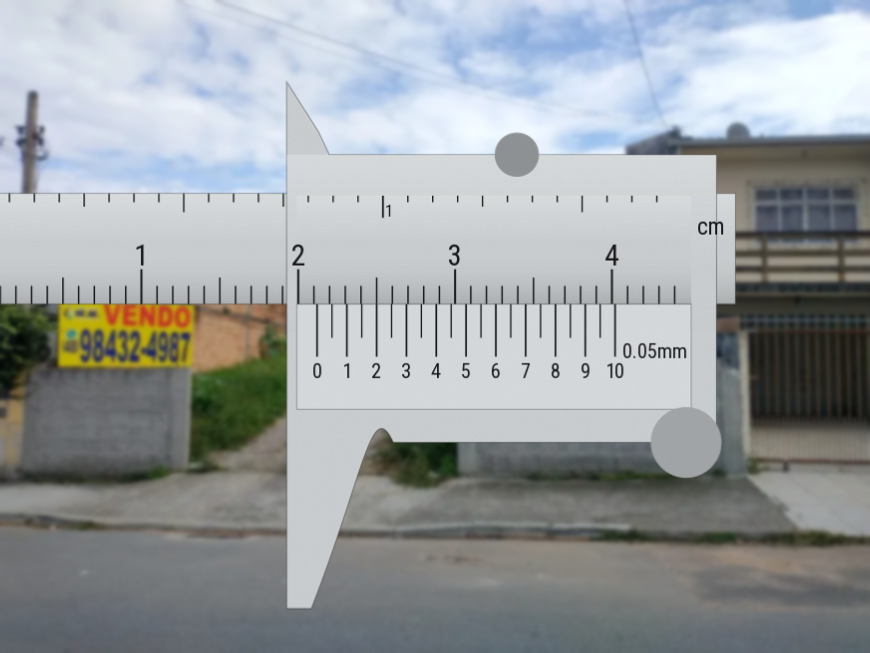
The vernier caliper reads 21.2 mm
